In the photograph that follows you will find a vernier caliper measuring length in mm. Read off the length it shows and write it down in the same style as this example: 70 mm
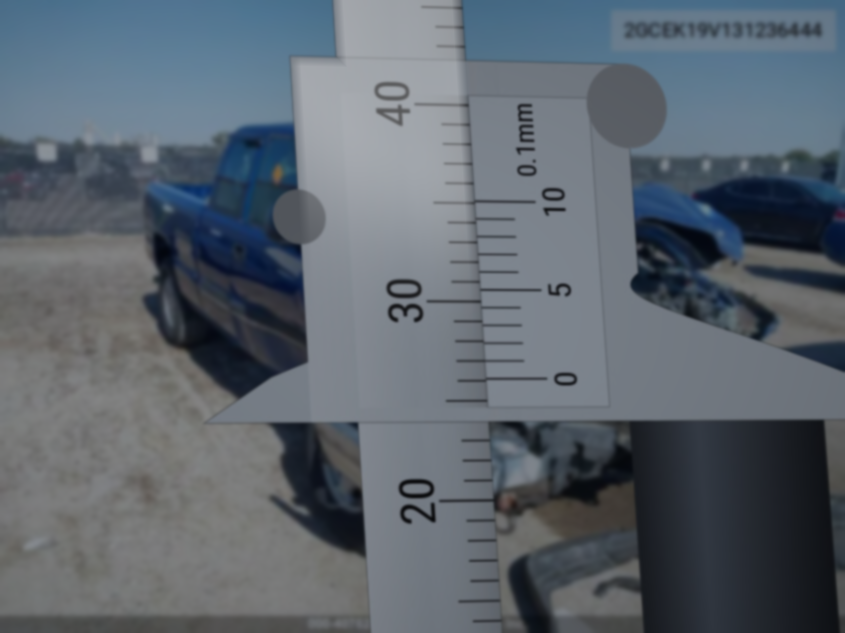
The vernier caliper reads 26.1 mm
